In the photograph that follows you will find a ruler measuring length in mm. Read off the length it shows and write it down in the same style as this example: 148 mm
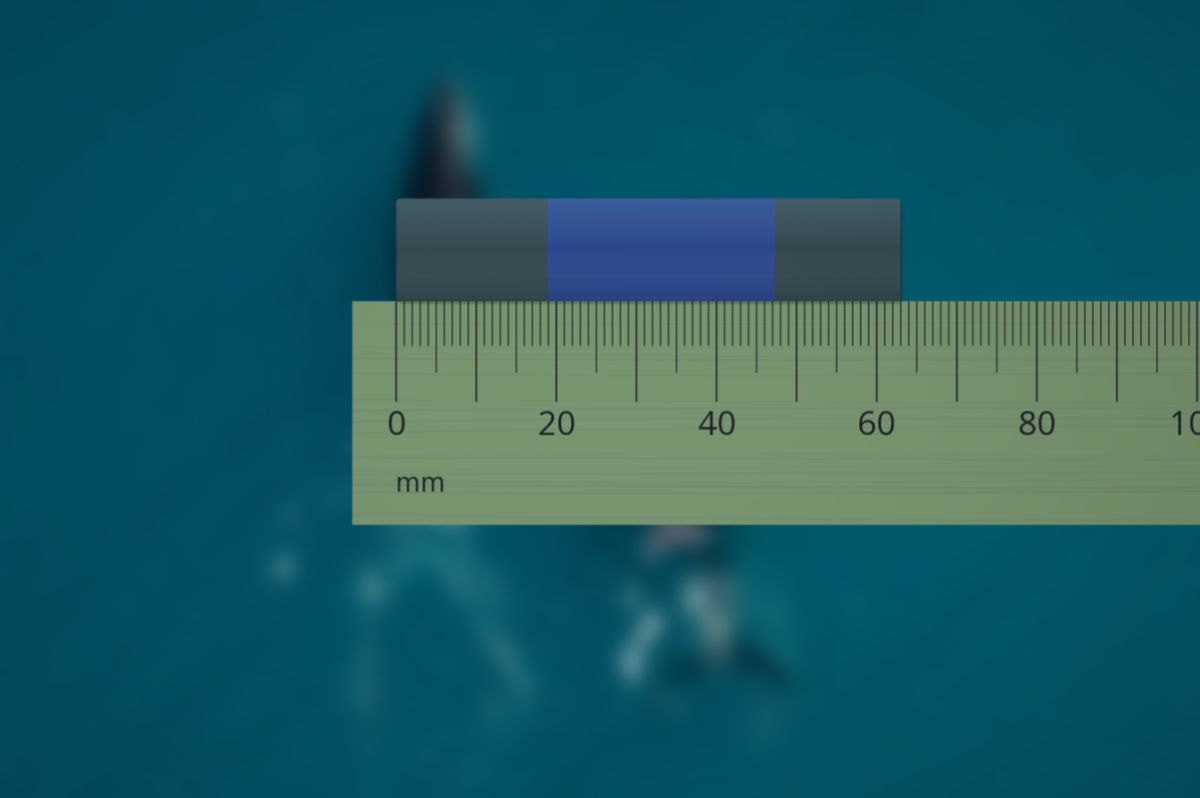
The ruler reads 63 mm
